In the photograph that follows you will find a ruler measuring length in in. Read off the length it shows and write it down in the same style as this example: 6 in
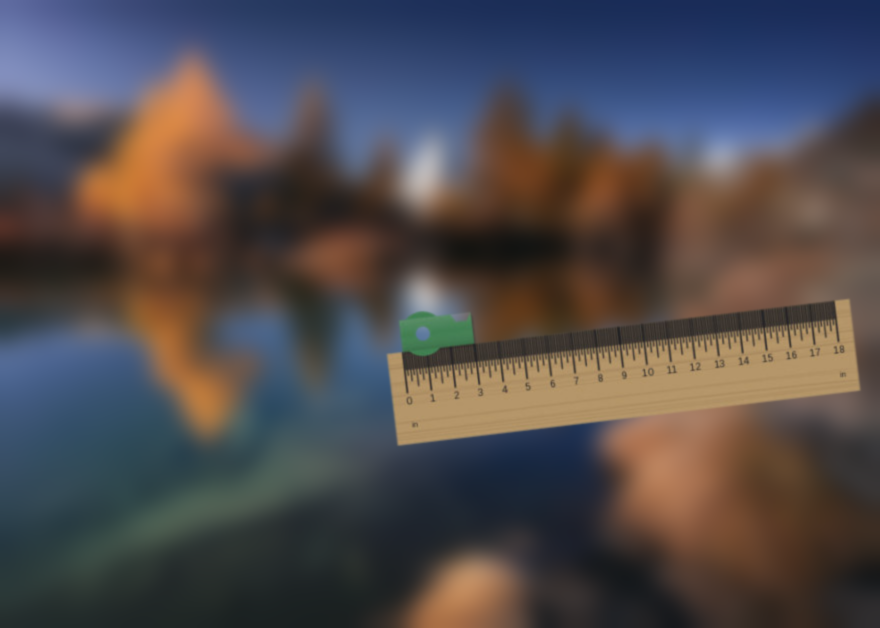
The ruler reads 3 in
